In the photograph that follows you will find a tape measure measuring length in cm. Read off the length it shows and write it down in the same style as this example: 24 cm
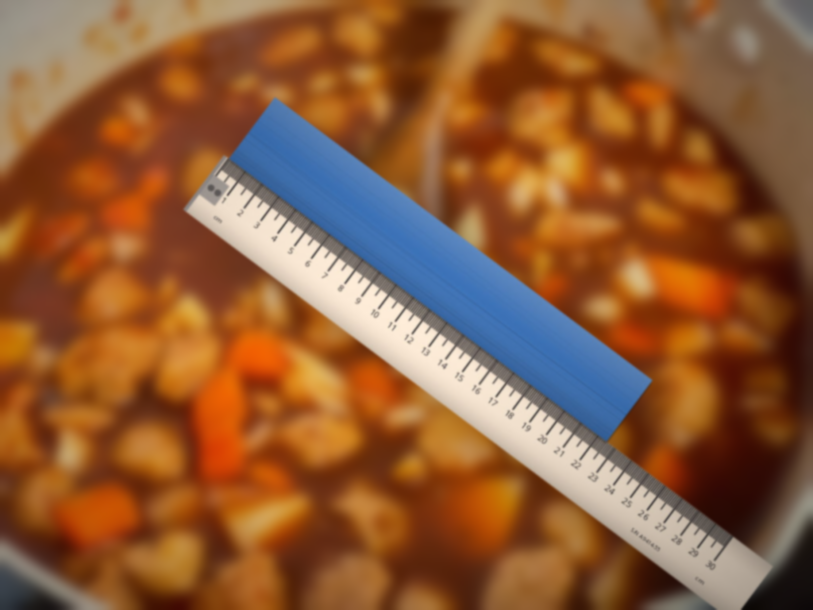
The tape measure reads 22.5 cm
